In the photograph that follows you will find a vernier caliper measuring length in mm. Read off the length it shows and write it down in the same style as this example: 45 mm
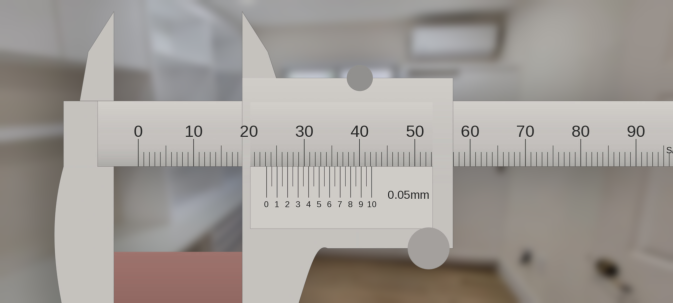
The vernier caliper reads 23.2 mm
